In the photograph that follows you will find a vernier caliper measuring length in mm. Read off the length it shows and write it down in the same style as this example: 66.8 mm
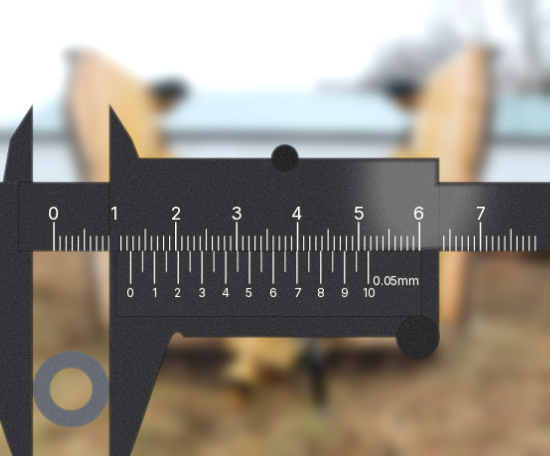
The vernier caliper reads 12.6 mm
